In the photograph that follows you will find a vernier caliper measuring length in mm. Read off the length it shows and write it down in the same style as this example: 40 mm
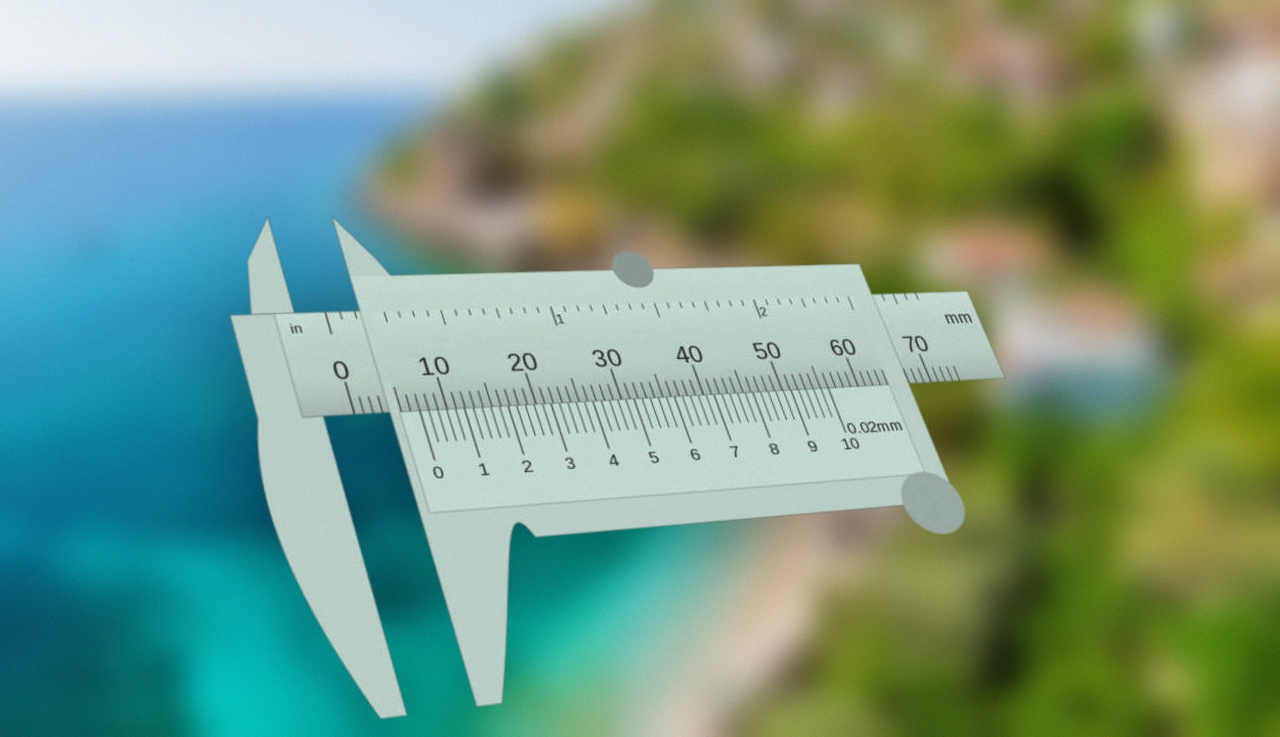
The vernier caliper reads 7.0 mm
